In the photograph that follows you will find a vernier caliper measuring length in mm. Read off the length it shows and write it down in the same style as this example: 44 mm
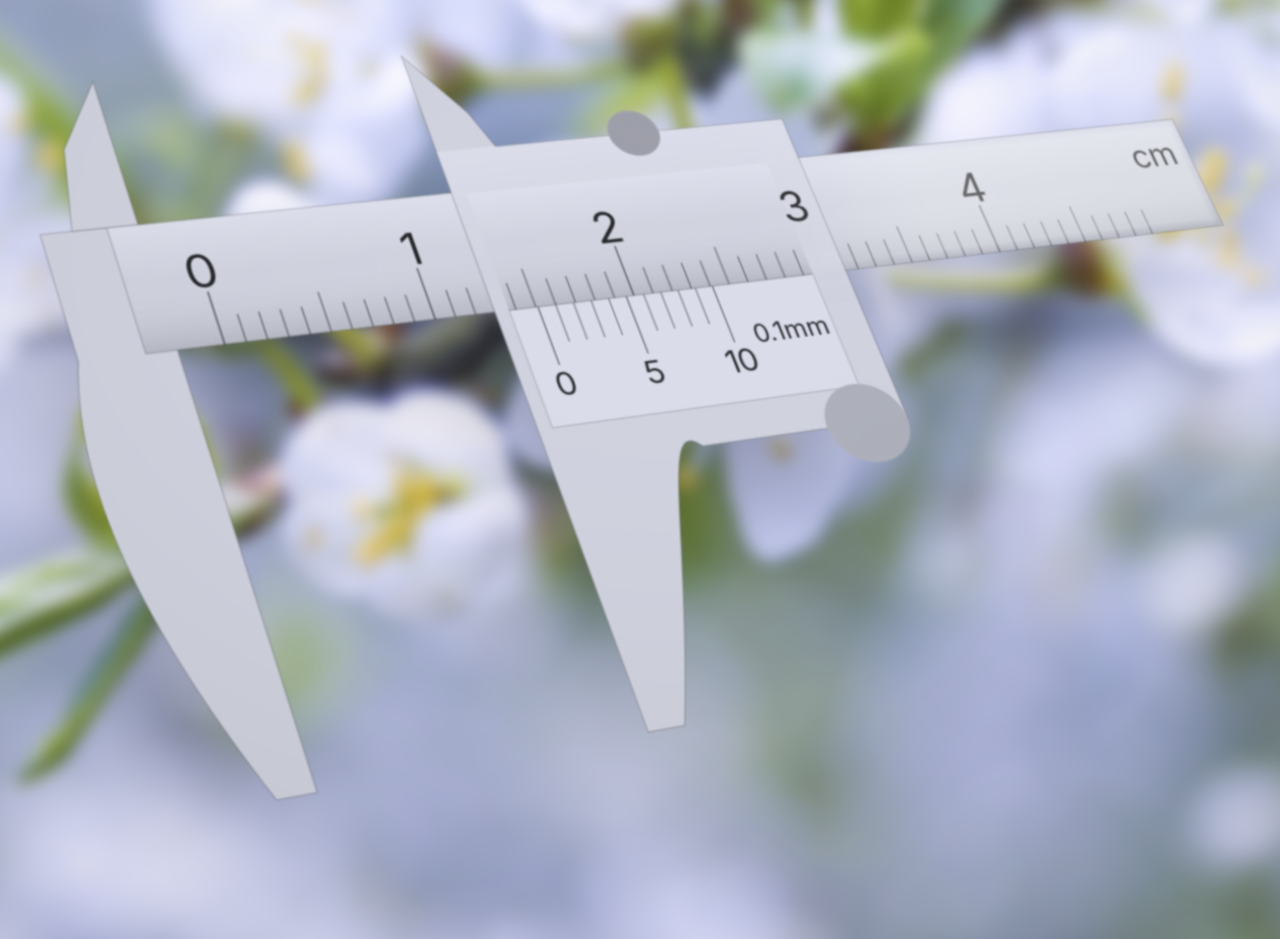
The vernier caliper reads 15.1 mm
